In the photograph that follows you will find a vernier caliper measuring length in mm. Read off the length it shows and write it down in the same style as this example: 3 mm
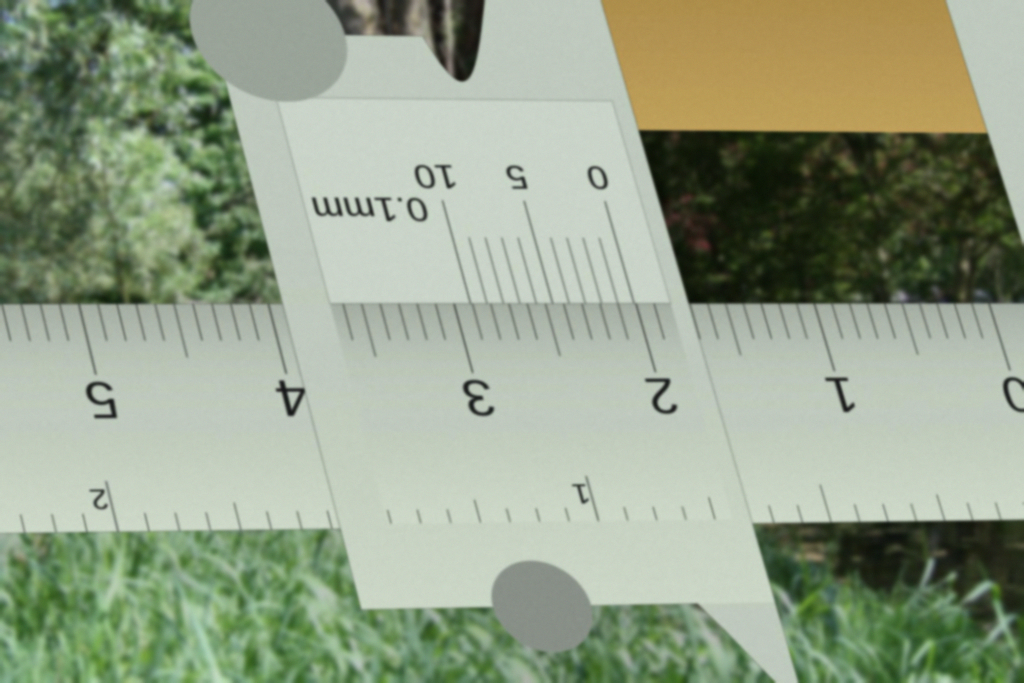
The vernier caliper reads 20.1 mm
